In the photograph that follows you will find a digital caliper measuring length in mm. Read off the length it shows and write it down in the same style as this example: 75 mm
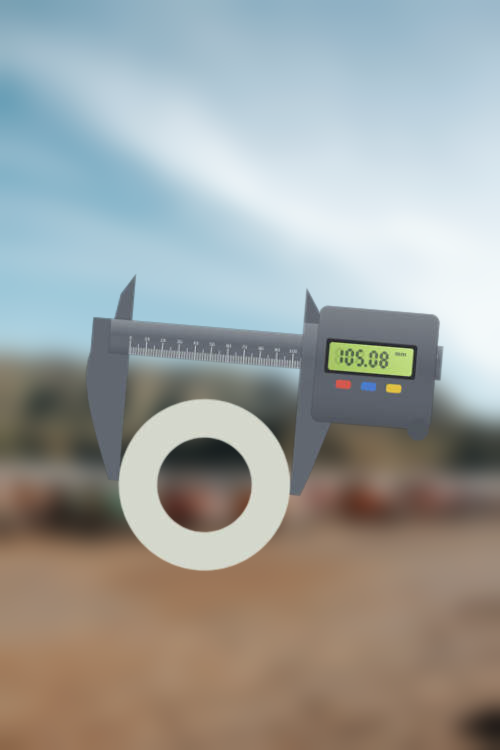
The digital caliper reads 105.08 mm
